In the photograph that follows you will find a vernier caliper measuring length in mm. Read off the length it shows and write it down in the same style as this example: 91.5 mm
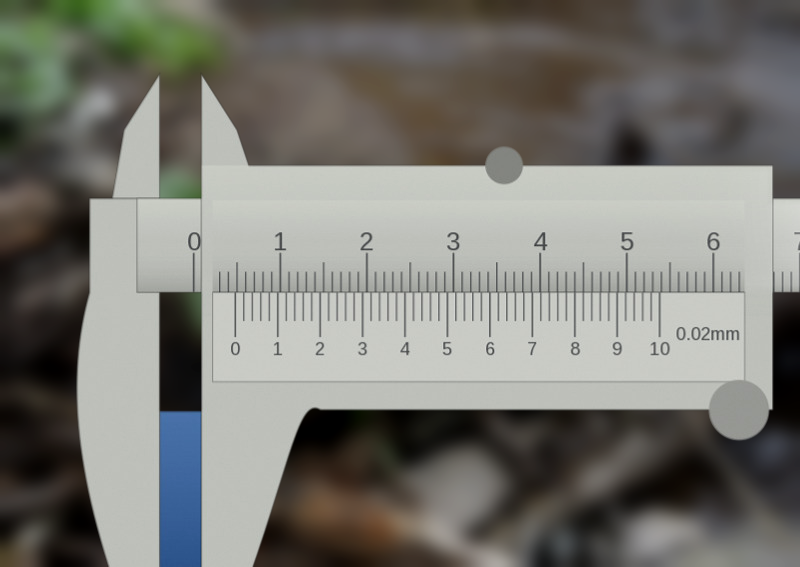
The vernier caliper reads 4.8 mm
